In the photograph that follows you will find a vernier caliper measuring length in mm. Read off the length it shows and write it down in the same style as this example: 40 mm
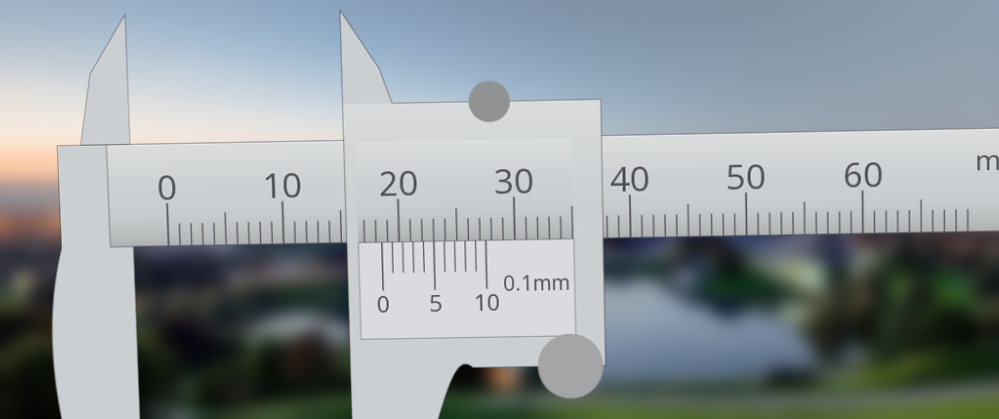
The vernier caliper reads 18.5 mm
